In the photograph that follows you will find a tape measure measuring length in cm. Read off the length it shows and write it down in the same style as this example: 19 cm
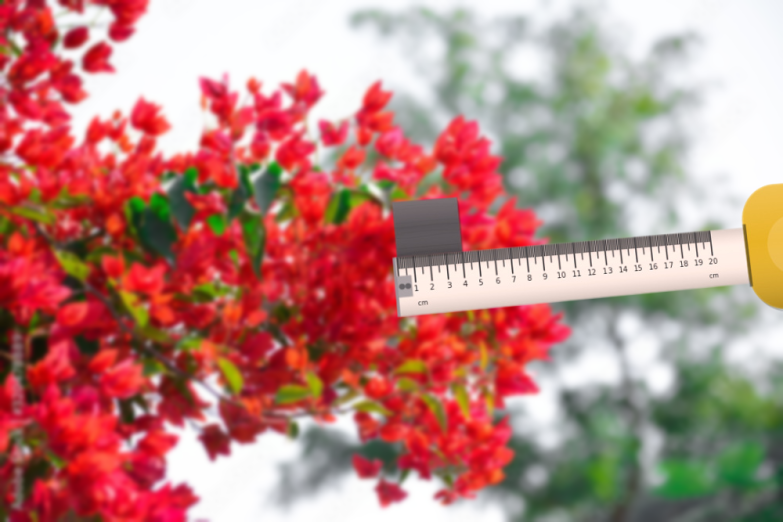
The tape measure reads 4 cm
